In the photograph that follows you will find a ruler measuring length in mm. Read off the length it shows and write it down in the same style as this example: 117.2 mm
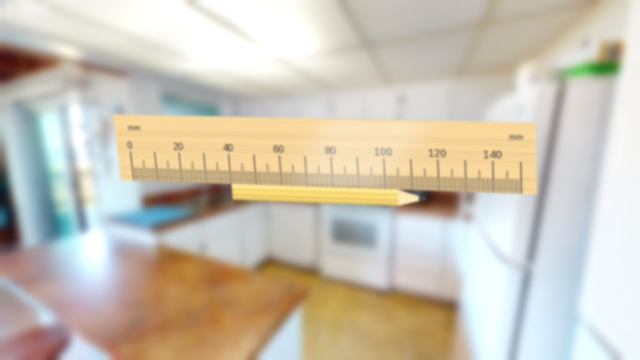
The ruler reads 75 mm
